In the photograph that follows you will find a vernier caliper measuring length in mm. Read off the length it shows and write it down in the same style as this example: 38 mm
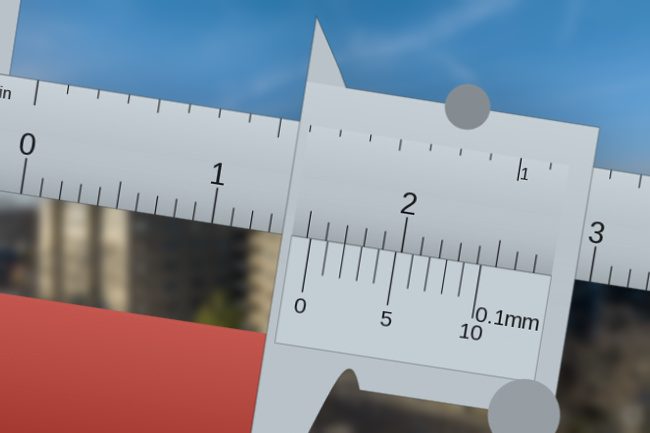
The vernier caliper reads 15.2 mm
